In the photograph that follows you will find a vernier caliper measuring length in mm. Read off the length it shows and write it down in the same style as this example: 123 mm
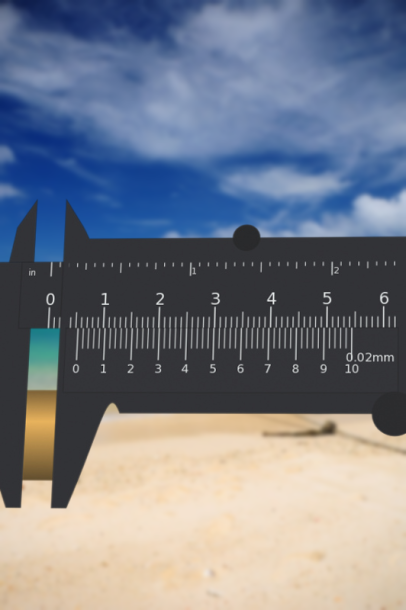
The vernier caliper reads 5.4 mm
